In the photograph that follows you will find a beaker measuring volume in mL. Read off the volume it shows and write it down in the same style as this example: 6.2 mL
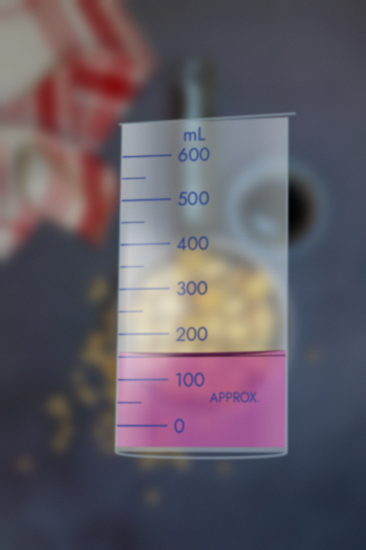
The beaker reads 150 mL
